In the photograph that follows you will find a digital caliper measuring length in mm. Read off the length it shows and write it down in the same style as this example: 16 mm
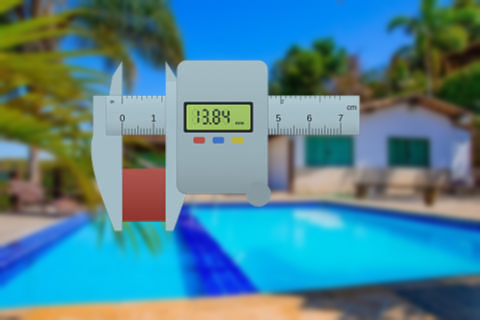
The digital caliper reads 13.84 mm
